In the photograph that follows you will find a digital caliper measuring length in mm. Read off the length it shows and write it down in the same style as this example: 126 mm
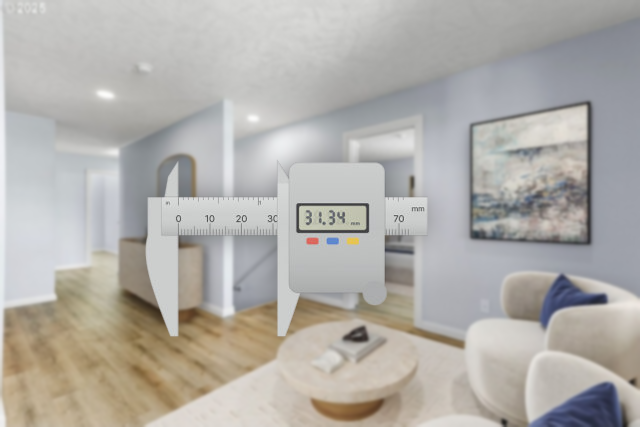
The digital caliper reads 31.34 mm
